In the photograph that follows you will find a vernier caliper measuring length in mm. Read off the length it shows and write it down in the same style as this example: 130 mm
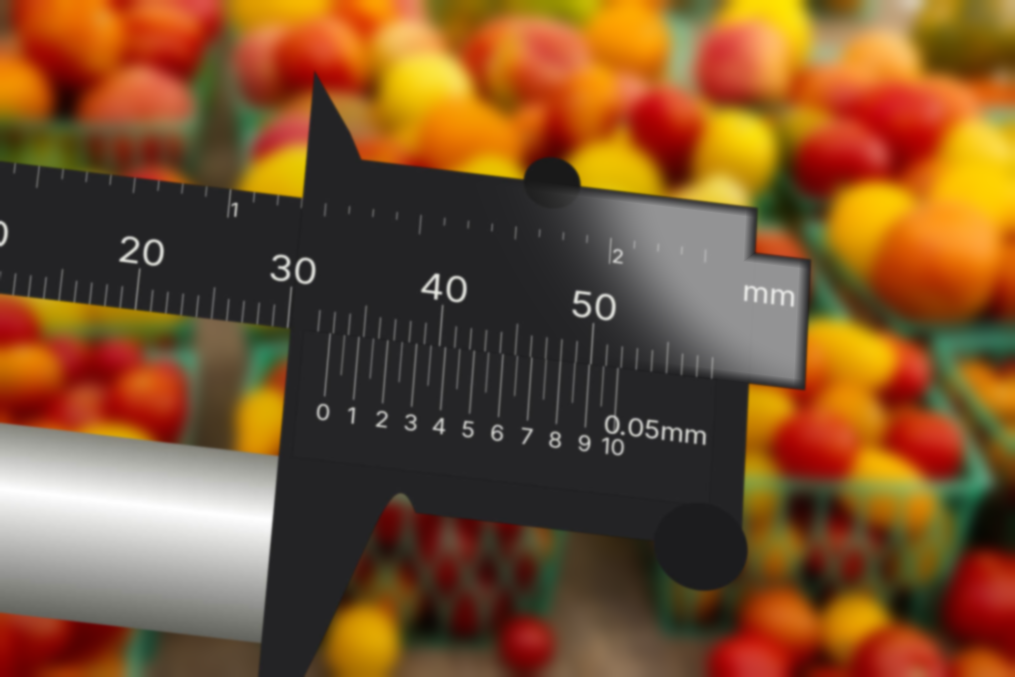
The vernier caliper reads 32.8 mm
